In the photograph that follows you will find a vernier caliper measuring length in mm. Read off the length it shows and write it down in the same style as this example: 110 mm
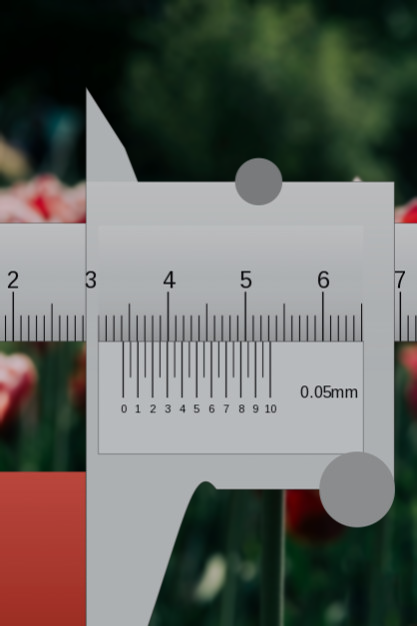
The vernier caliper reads 34.2 mm
